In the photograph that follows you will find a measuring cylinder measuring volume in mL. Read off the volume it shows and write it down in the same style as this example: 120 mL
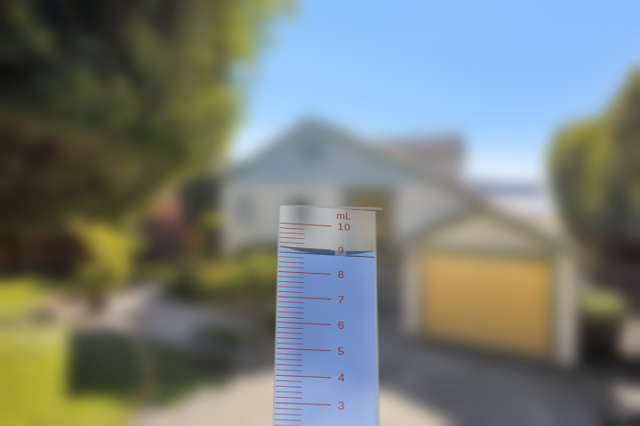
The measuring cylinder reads 8.8 mL
